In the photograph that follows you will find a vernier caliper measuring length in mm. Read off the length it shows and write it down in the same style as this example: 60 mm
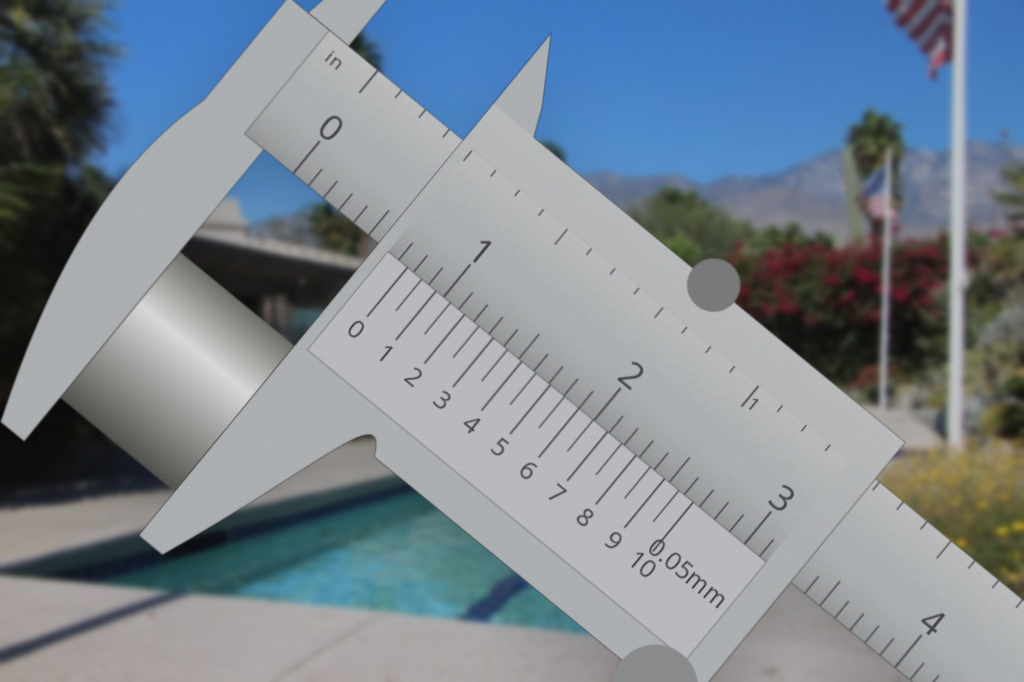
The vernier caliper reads 7.6 mm
